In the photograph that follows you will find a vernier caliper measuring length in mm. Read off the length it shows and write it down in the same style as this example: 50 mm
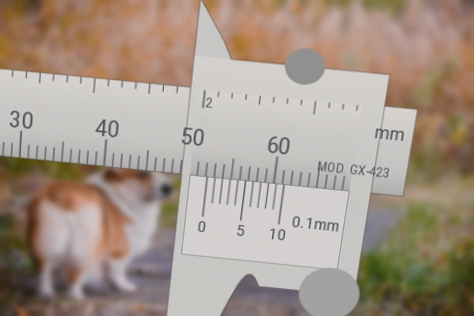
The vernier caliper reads 52.2 mm
